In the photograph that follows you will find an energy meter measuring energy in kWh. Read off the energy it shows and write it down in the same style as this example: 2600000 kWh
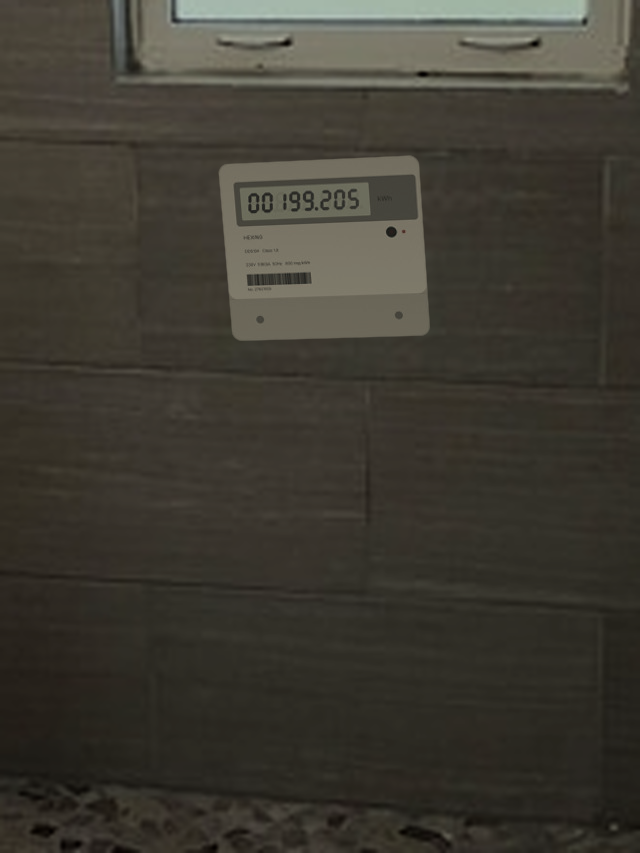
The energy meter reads 199.205 kWh
